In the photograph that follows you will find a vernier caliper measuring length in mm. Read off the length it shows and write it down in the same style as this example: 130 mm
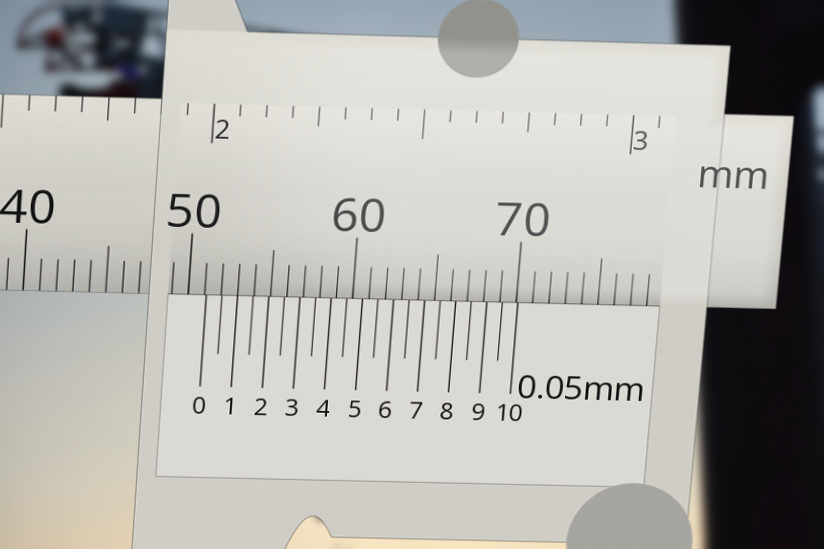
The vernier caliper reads 51.1 mm
